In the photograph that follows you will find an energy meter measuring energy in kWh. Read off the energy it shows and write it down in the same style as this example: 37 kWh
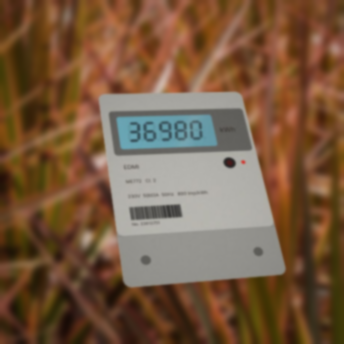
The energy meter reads 36980 kWh
